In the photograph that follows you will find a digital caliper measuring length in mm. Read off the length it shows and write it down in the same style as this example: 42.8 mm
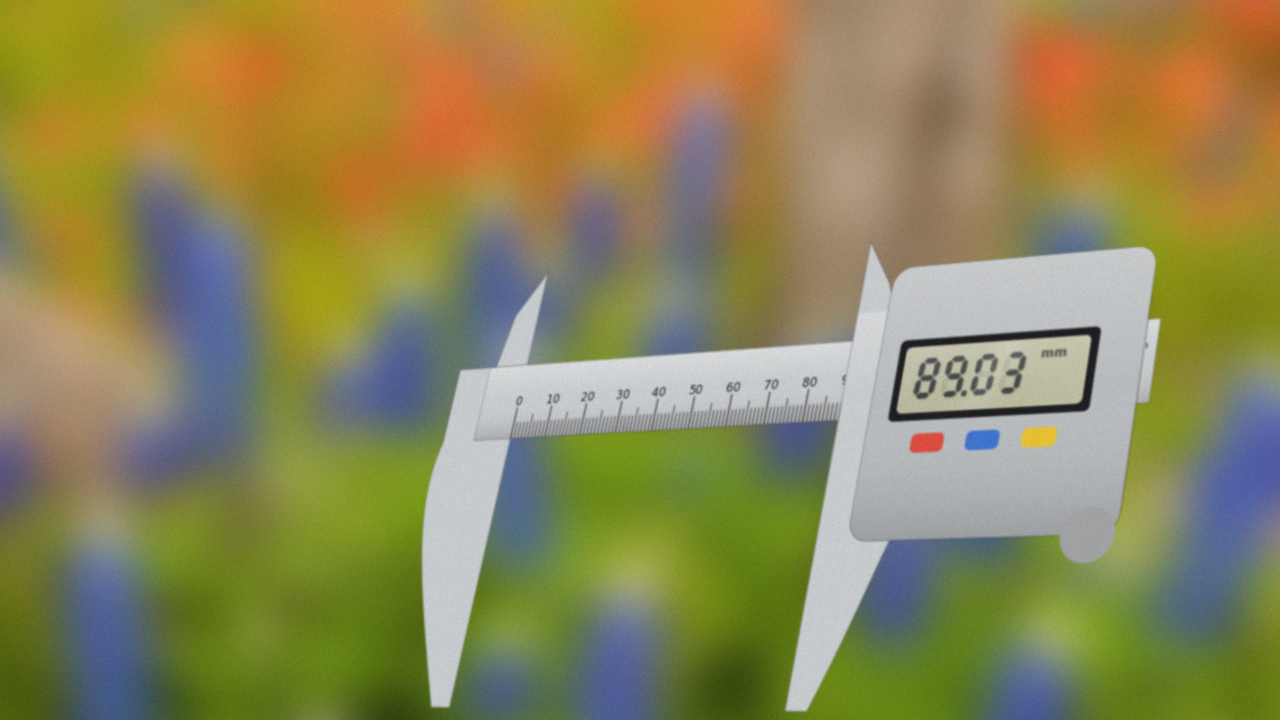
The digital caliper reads 89.03 mm
